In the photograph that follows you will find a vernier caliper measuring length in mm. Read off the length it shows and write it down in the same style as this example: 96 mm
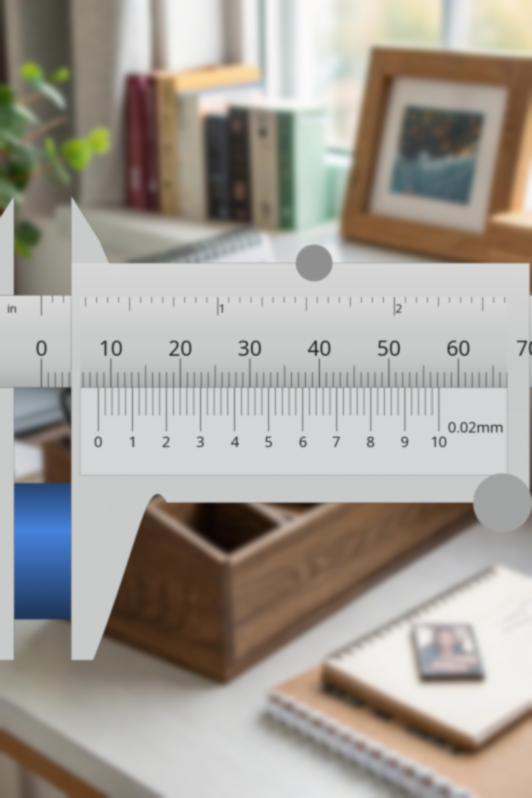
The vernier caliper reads 8.2 mm
